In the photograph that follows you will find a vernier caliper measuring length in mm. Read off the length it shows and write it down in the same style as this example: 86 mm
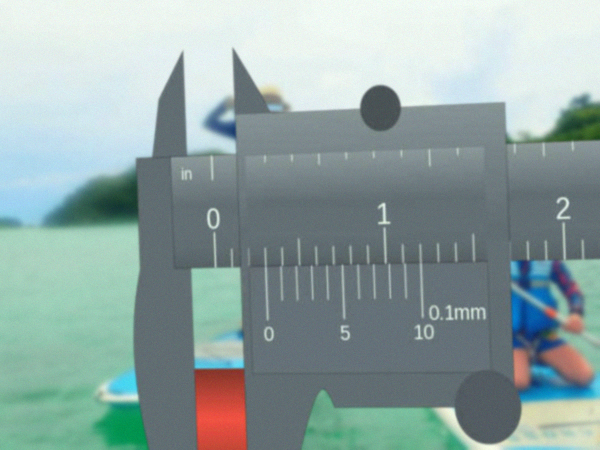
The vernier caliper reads 3.0 mm
